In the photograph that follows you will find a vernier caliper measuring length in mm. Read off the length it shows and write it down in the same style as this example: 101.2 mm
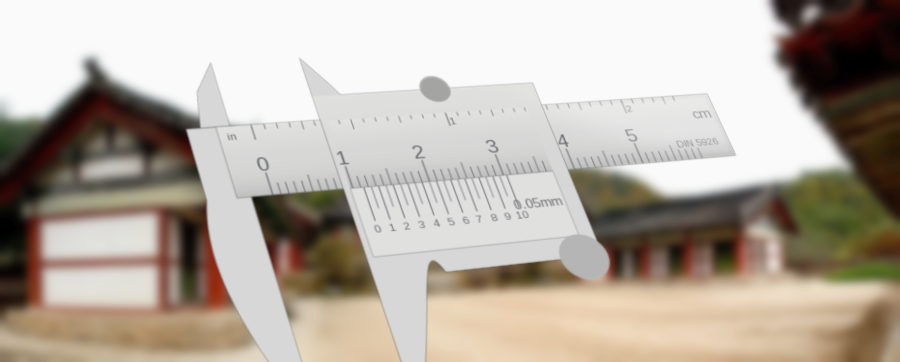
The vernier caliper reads 11.4 mm
